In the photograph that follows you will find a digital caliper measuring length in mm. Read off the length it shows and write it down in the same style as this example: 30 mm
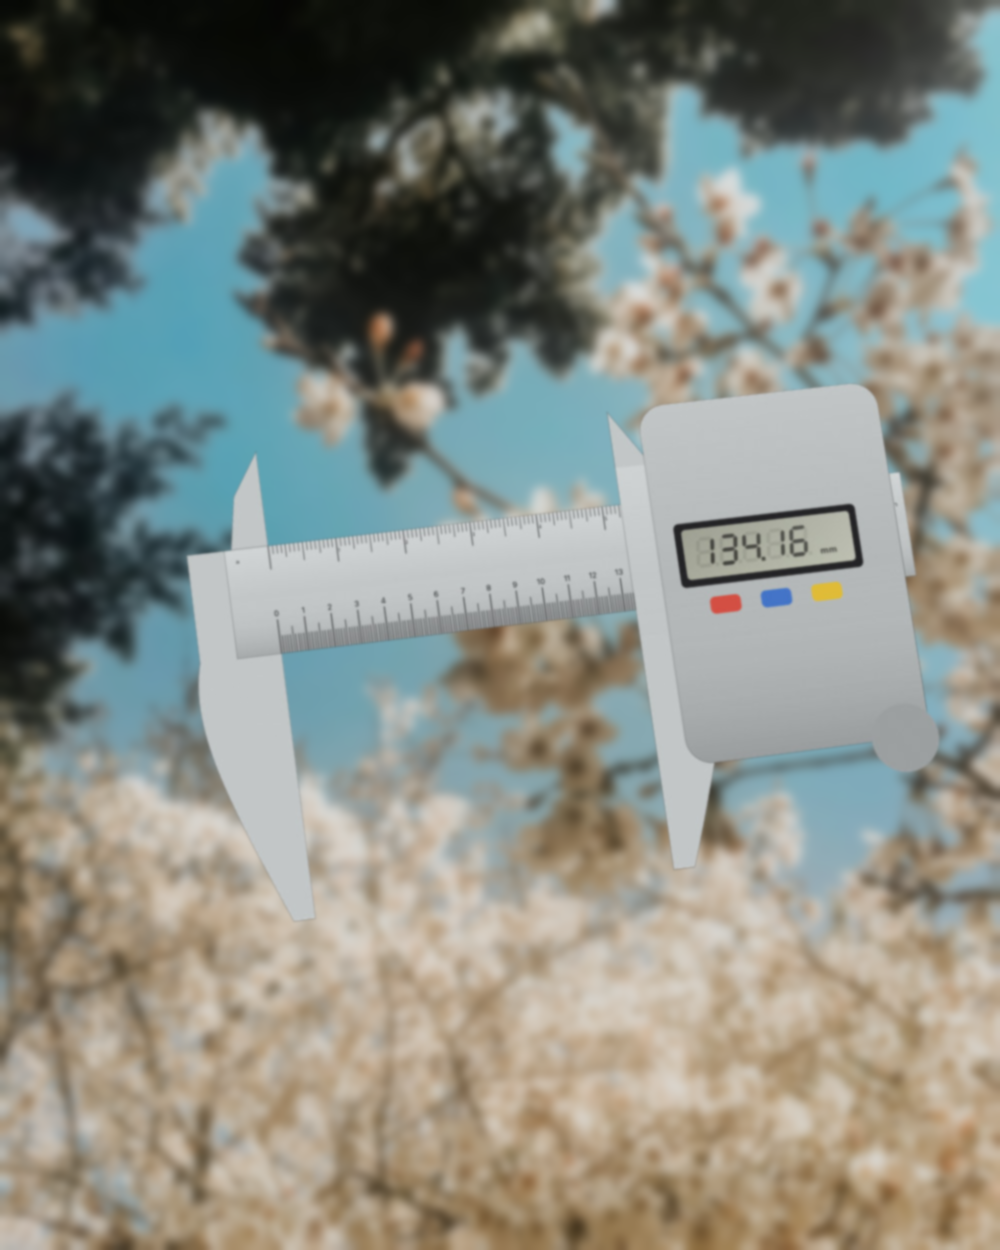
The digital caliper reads 134.16 mm
